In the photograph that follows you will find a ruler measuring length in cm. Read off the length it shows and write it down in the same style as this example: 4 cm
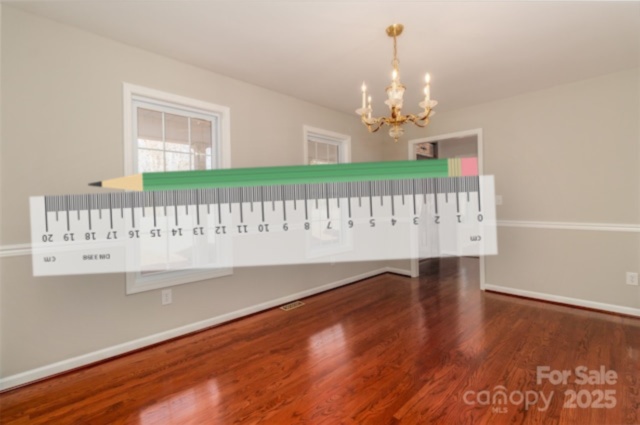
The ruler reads 18 cm
